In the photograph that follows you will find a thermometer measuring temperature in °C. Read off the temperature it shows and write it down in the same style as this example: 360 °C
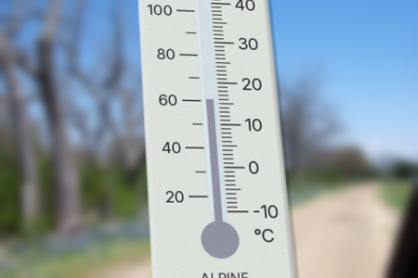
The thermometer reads 16 °C
